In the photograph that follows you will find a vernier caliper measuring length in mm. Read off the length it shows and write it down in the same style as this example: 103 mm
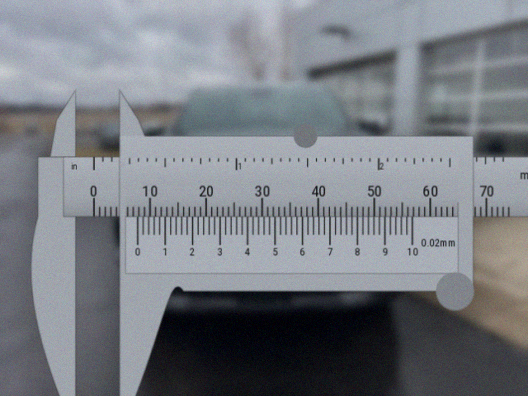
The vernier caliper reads 7.8 mm
